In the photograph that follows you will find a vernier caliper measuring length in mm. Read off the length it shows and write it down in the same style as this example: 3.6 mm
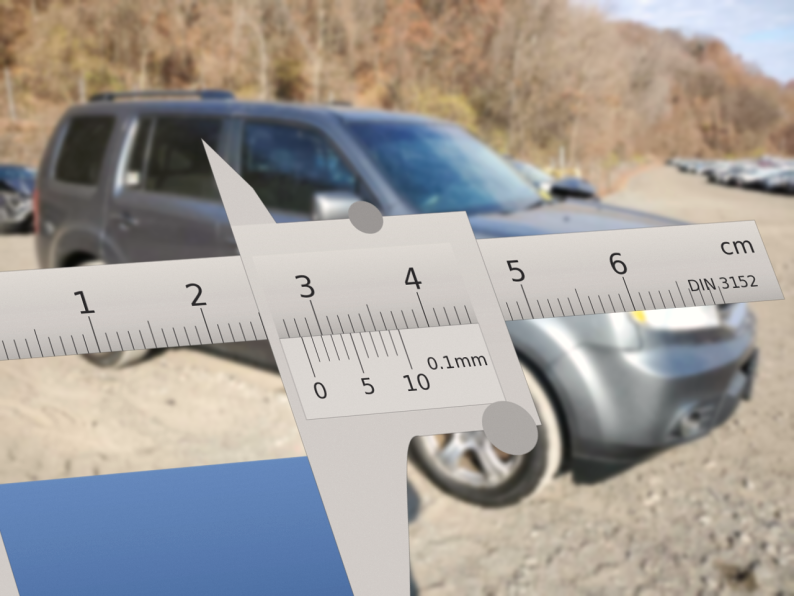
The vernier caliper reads 28.1 mm
